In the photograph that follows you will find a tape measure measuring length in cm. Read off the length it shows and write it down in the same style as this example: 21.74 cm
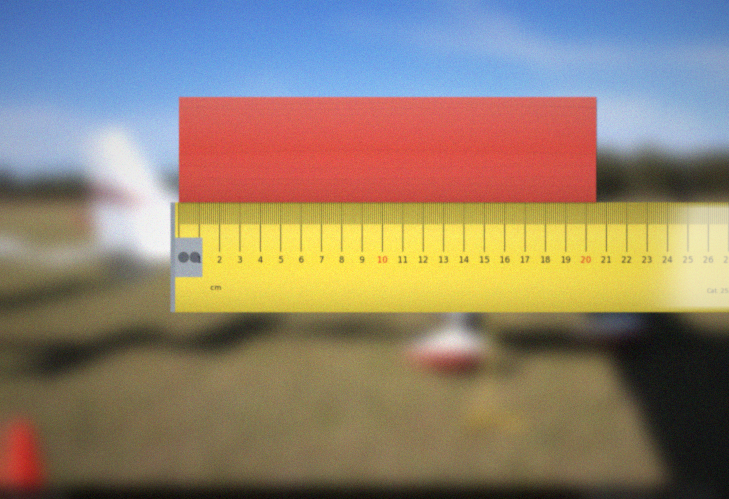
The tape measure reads 20.5 cm
